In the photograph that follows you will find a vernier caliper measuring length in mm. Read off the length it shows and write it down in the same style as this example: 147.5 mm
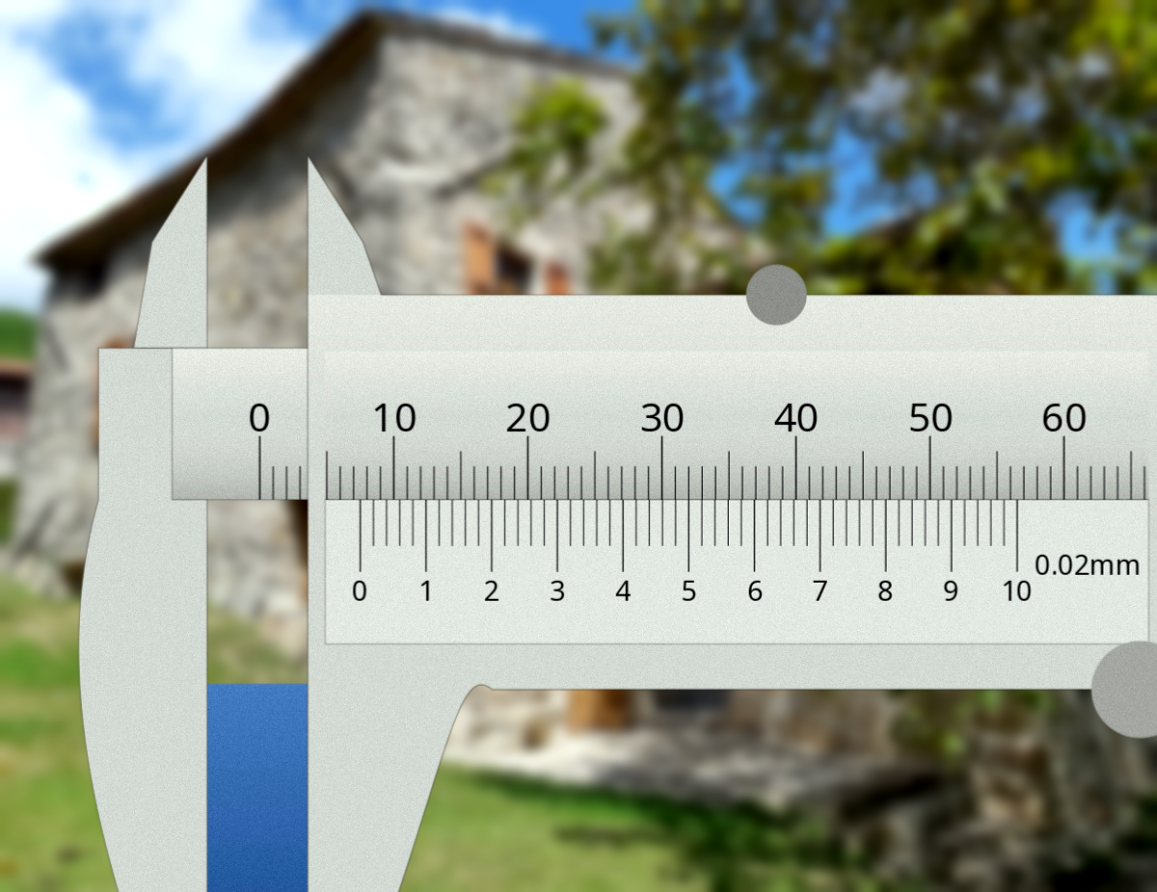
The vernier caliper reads 7.5 mm
